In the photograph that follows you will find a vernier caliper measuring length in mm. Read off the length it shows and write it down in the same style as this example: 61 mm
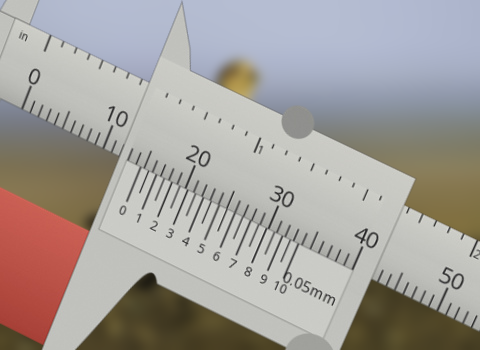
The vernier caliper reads 14.6 mm
